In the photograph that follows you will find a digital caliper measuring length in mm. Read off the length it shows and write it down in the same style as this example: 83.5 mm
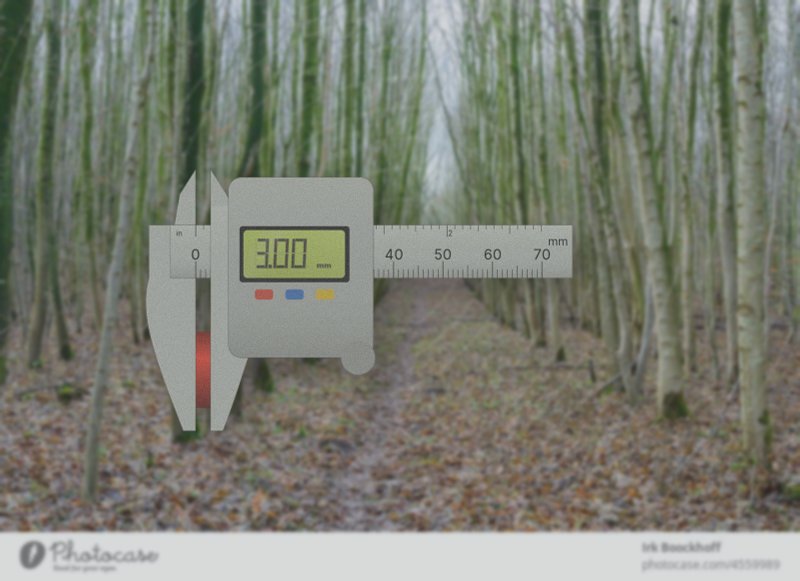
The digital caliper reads 3.00 mm
